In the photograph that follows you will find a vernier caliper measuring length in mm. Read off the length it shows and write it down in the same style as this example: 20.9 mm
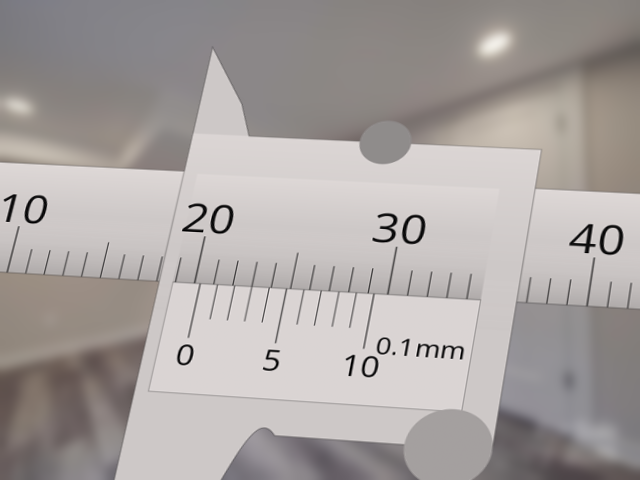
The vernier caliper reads 20.3 mm
